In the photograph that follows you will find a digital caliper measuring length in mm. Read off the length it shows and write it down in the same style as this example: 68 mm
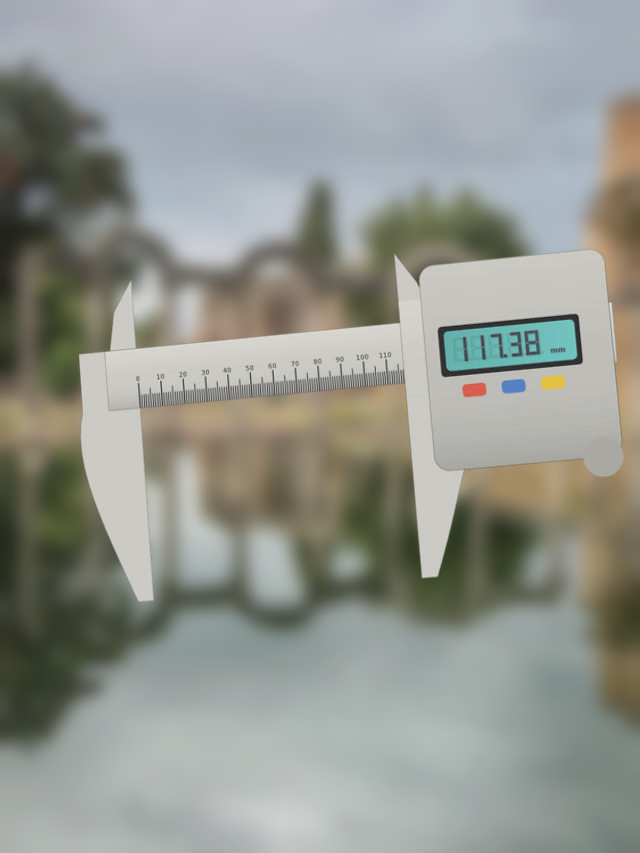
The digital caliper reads 117.38 mm
